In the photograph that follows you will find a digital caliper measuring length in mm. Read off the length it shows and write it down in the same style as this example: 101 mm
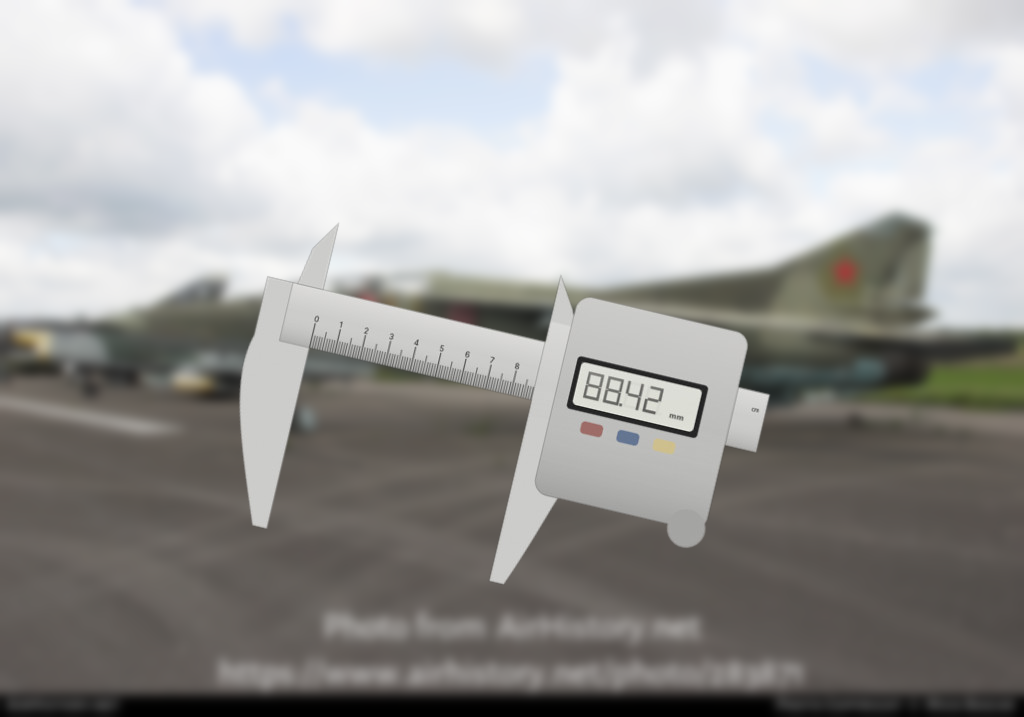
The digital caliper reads 88.42 mm
